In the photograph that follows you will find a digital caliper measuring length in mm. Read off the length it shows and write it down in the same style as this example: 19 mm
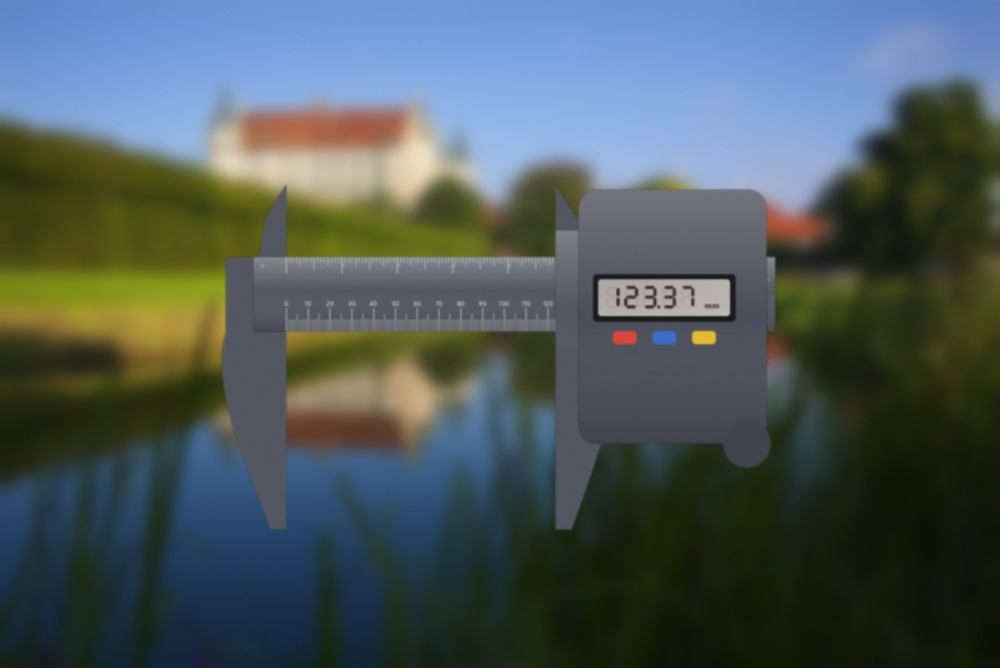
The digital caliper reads 123.37 mm
